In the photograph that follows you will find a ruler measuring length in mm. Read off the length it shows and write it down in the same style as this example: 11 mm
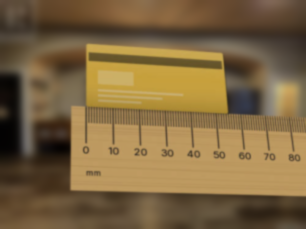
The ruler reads 55 mm
